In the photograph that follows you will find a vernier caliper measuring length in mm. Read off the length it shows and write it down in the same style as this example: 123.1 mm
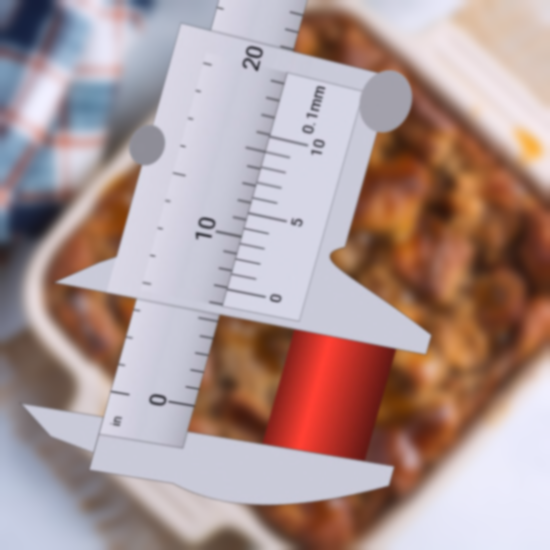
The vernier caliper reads 6.9 mm
